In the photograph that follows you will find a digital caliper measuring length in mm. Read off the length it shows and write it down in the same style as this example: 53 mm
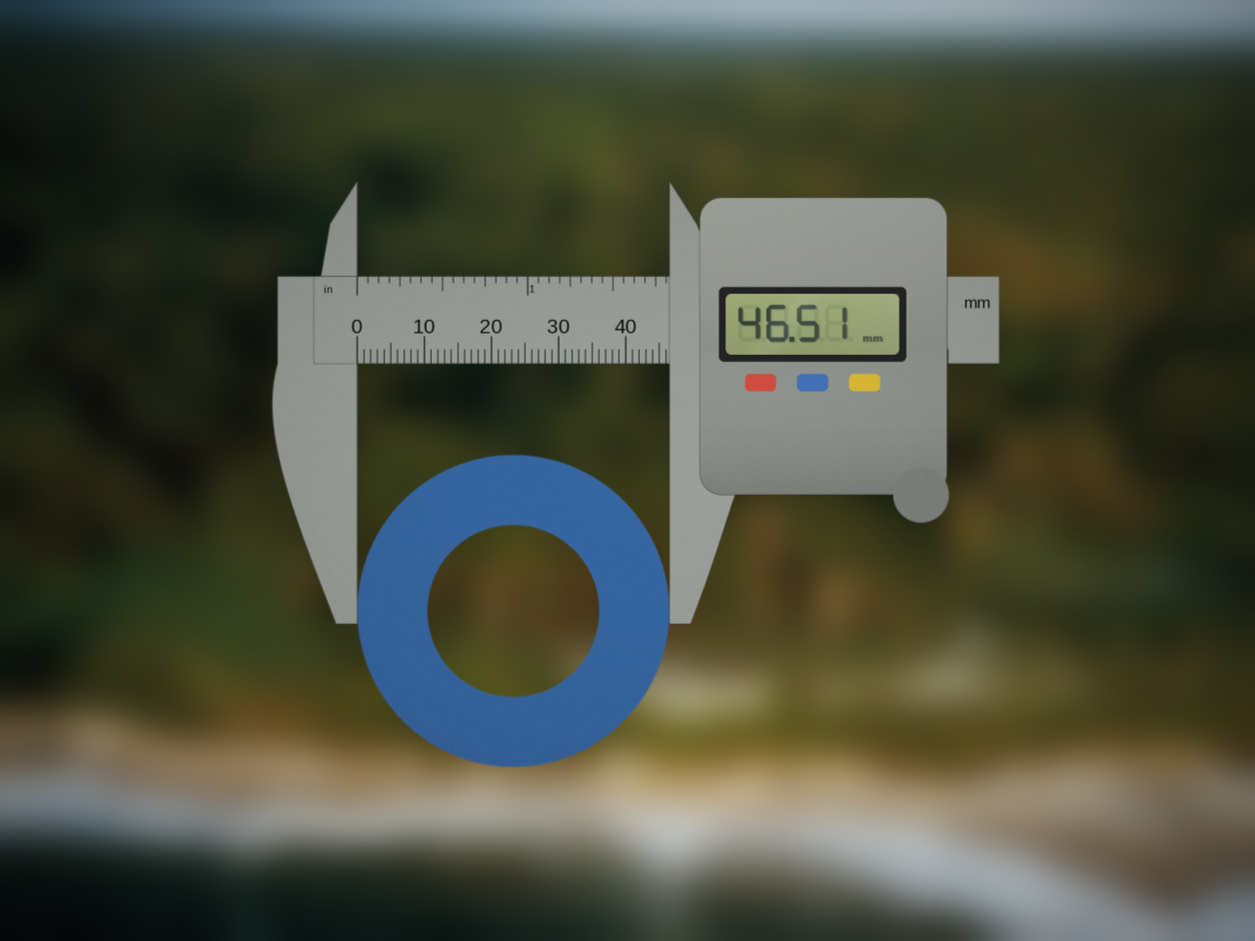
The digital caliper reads 46.51 mm
